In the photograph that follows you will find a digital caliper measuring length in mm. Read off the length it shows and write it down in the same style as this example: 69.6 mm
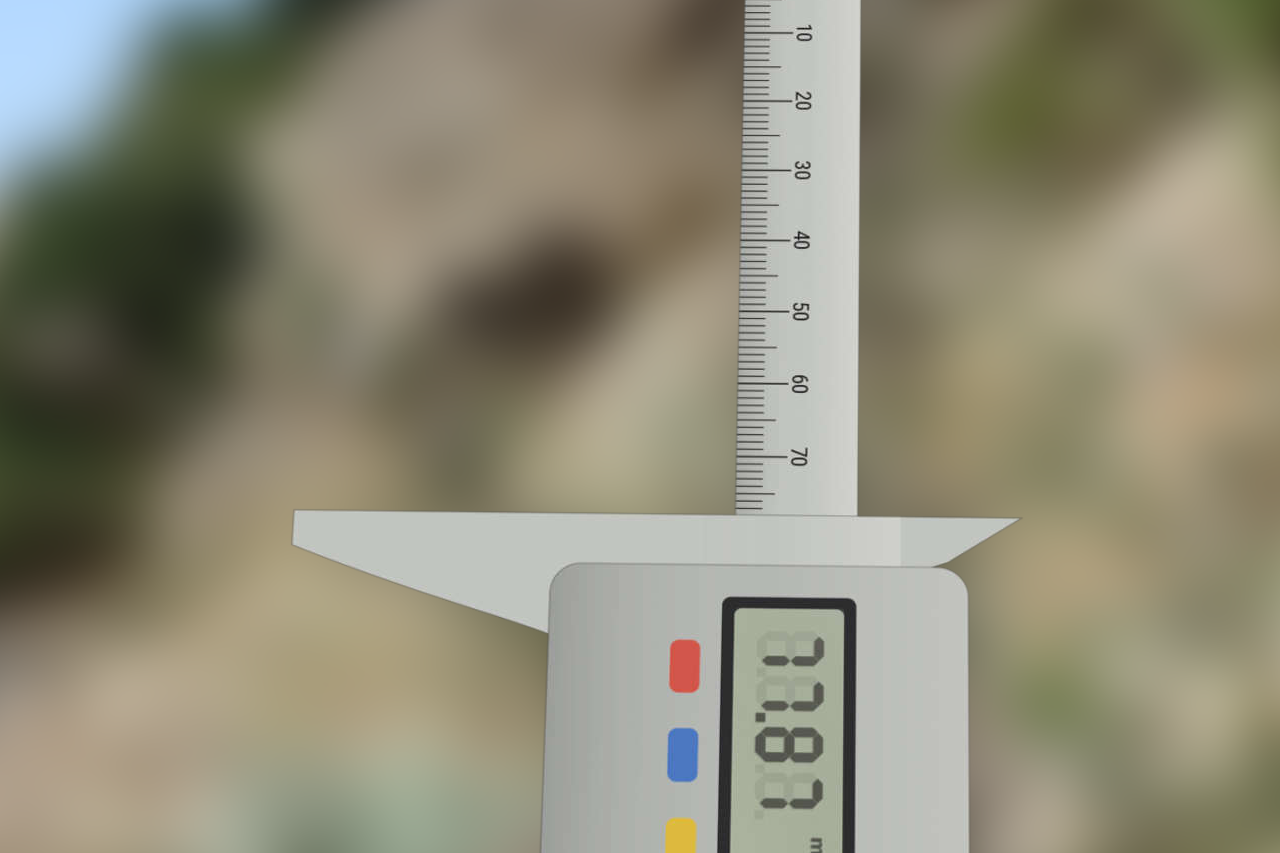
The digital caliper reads 77.87 mm
